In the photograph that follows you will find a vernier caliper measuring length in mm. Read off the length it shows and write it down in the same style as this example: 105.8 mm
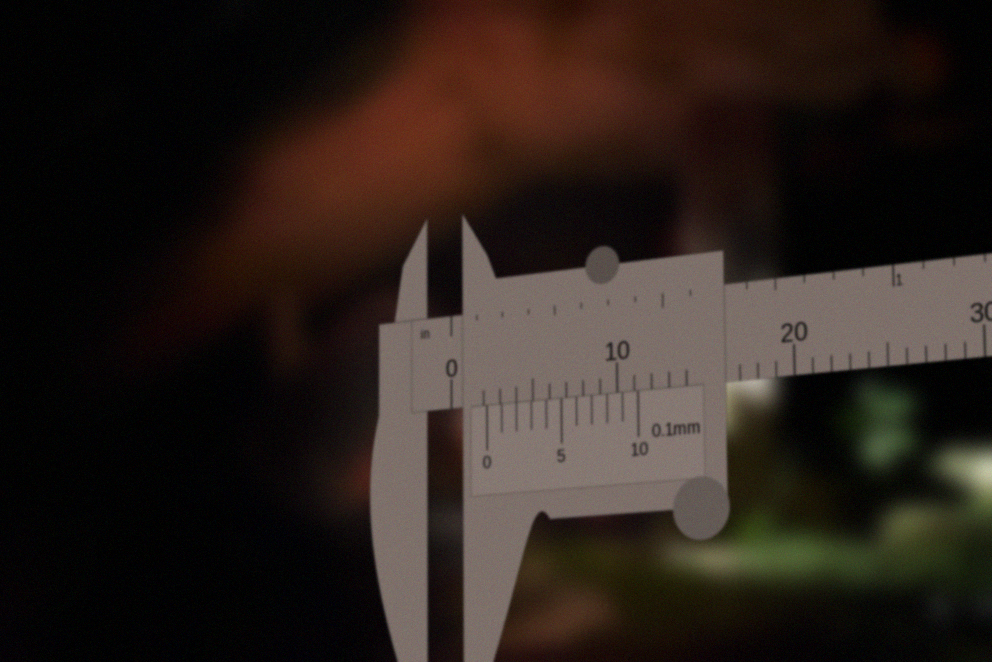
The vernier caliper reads 2.2 mm
